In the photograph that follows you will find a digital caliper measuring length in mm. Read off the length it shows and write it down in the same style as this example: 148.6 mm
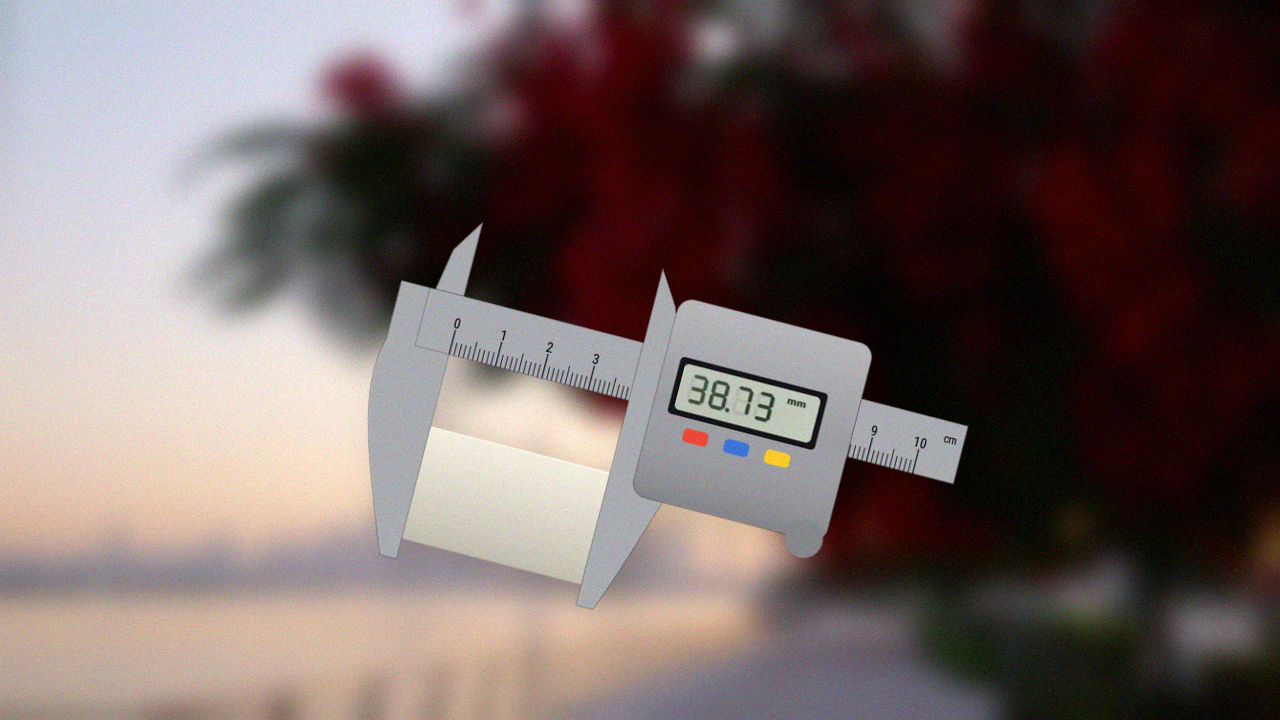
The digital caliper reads 38.73 mm
